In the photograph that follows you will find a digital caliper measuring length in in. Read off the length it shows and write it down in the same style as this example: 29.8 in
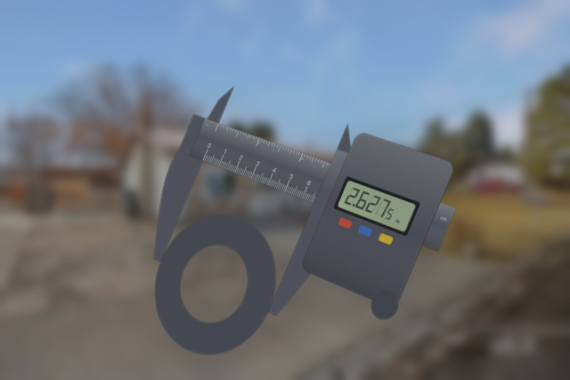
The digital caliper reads 2.6275 in
